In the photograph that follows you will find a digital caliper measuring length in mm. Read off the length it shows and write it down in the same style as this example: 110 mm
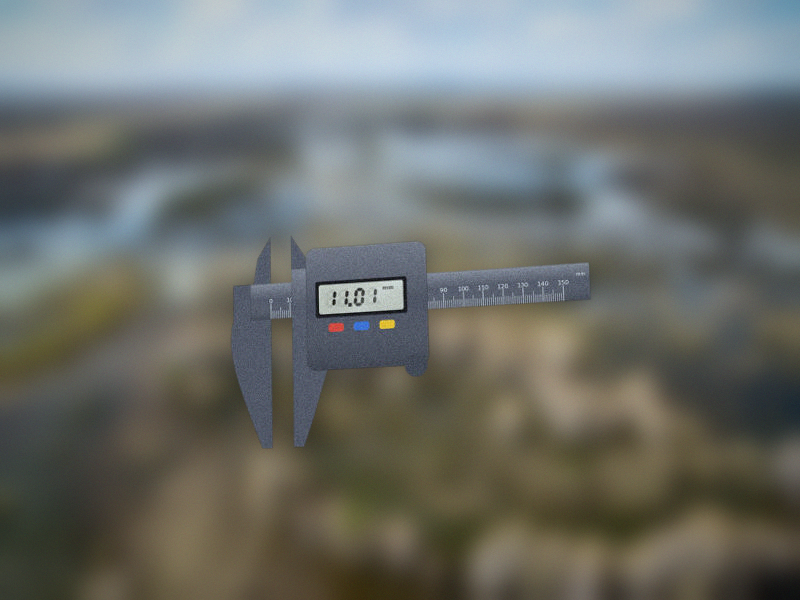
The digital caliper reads 11.01 mm
